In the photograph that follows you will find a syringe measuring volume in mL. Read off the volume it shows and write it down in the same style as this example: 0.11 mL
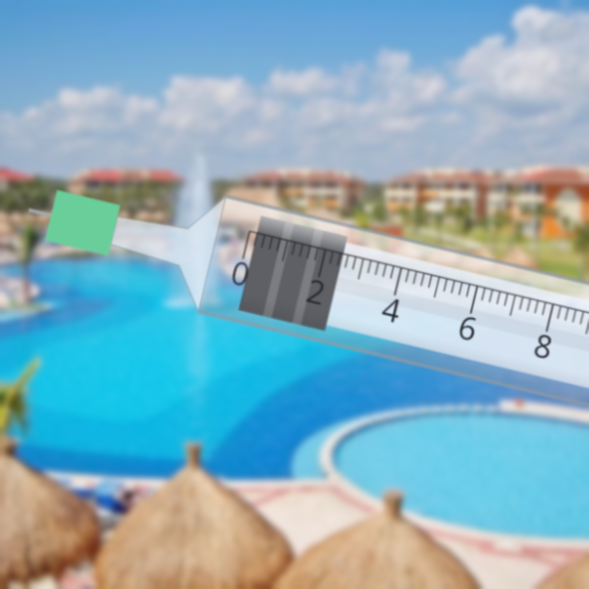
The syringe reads 0.2 mL
